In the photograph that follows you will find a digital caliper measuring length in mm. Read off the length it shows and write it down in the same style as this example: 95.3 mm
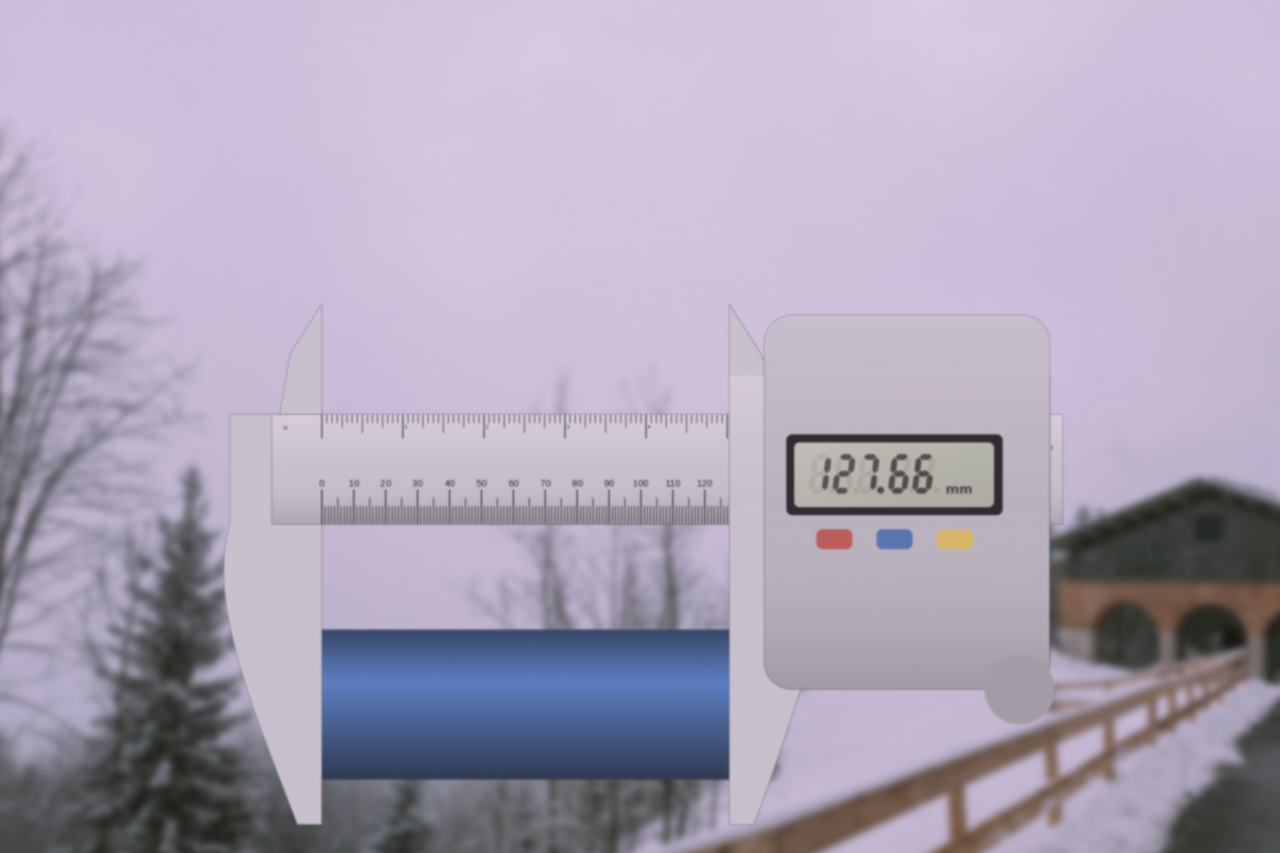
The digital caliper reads 127.66 mm
